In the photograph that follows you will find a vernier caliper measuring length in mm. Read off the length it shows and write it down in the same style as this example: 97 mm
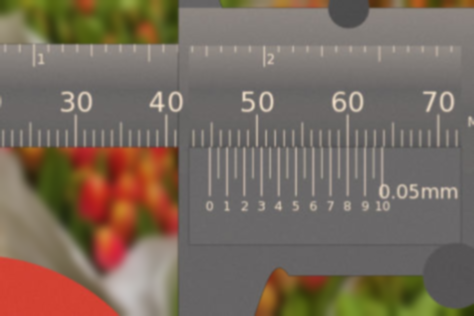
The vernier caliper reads 44.8 mm
